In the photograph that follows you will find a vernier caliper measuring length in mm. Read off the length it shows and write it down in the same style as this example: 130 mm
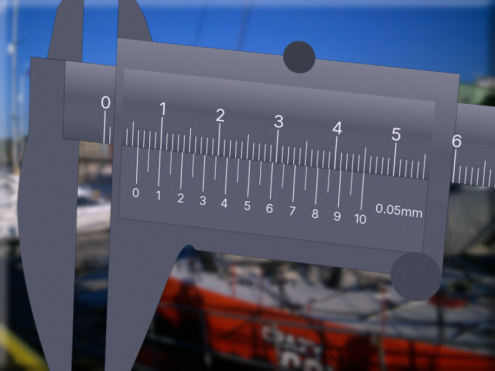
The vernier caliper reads 6.0 mm
